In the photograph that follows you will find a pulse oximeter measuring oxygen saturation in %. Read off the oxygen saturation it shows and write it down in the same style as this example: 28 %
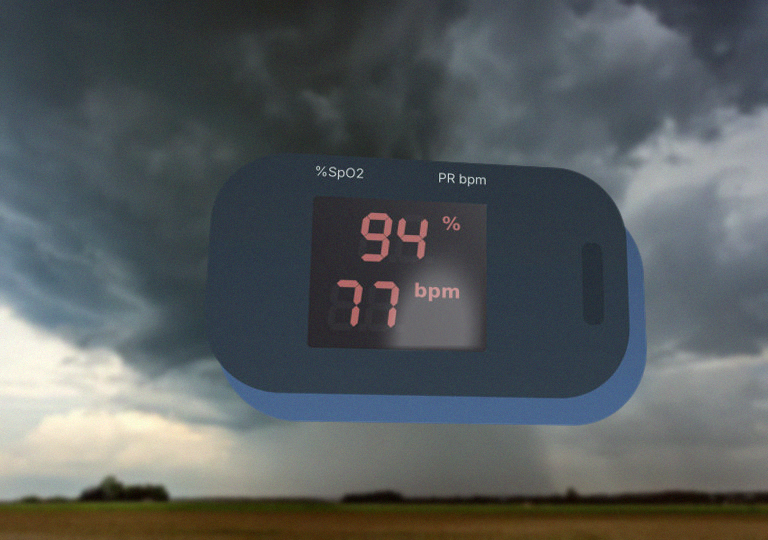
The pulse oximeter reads 94 %
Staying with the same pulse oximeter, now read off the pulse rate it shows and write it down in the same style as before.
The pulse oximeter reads 77 bpm
